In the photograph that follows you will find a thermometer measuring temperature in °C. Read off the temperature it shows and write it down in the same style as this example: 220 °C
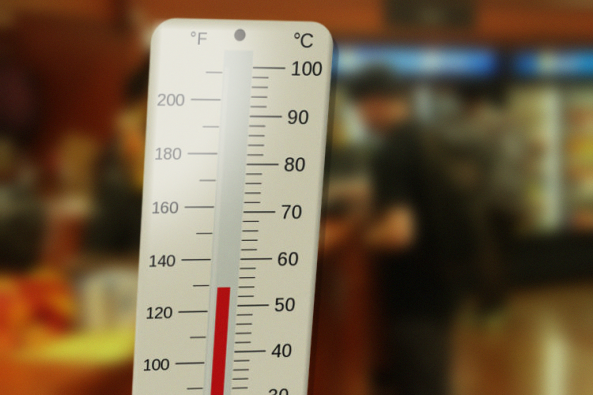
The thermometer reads 54 °C
